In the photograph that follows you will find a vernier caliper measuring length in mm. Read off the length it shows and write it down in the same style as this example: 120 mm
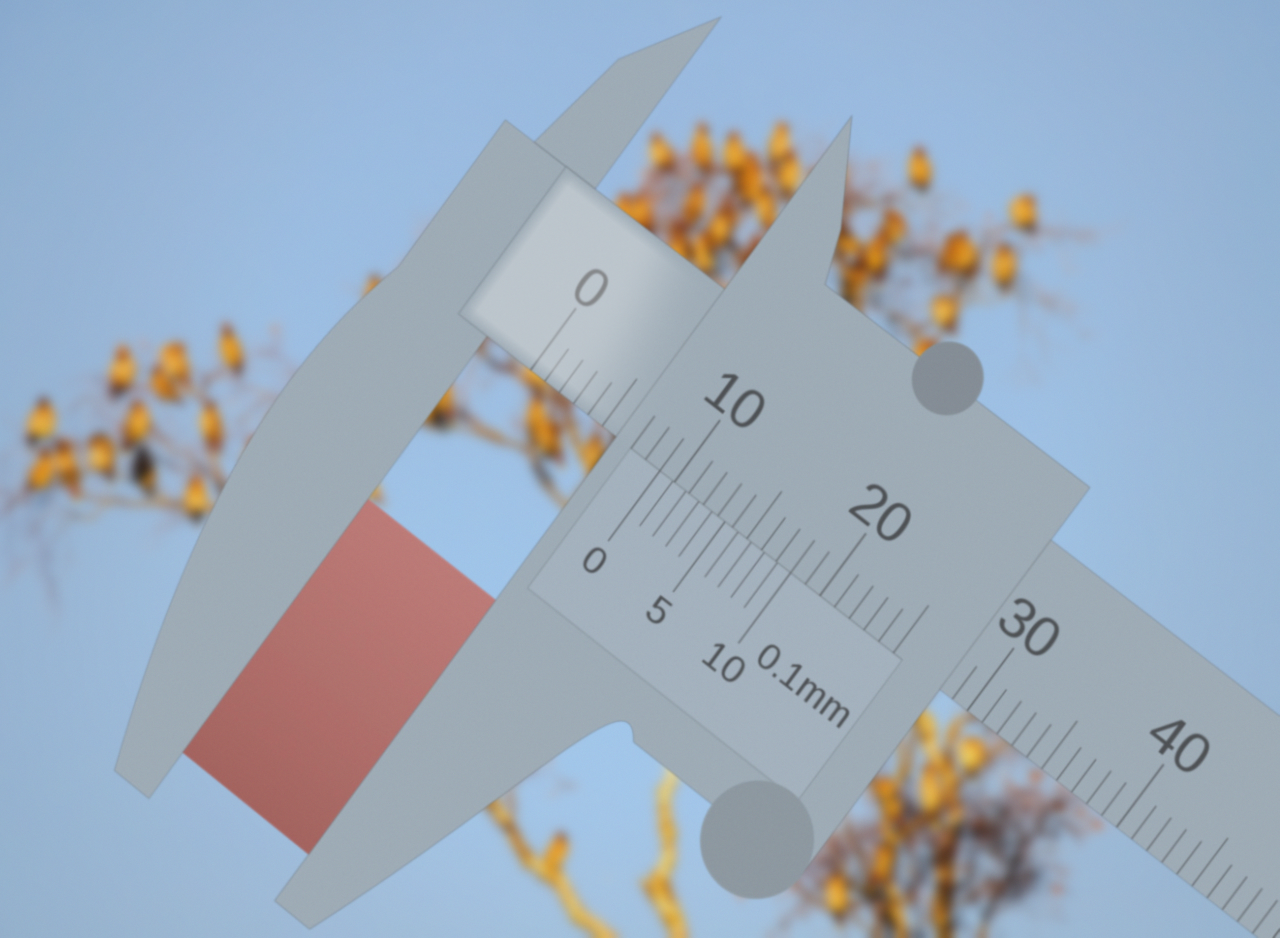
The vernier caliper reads 9.0 mm
